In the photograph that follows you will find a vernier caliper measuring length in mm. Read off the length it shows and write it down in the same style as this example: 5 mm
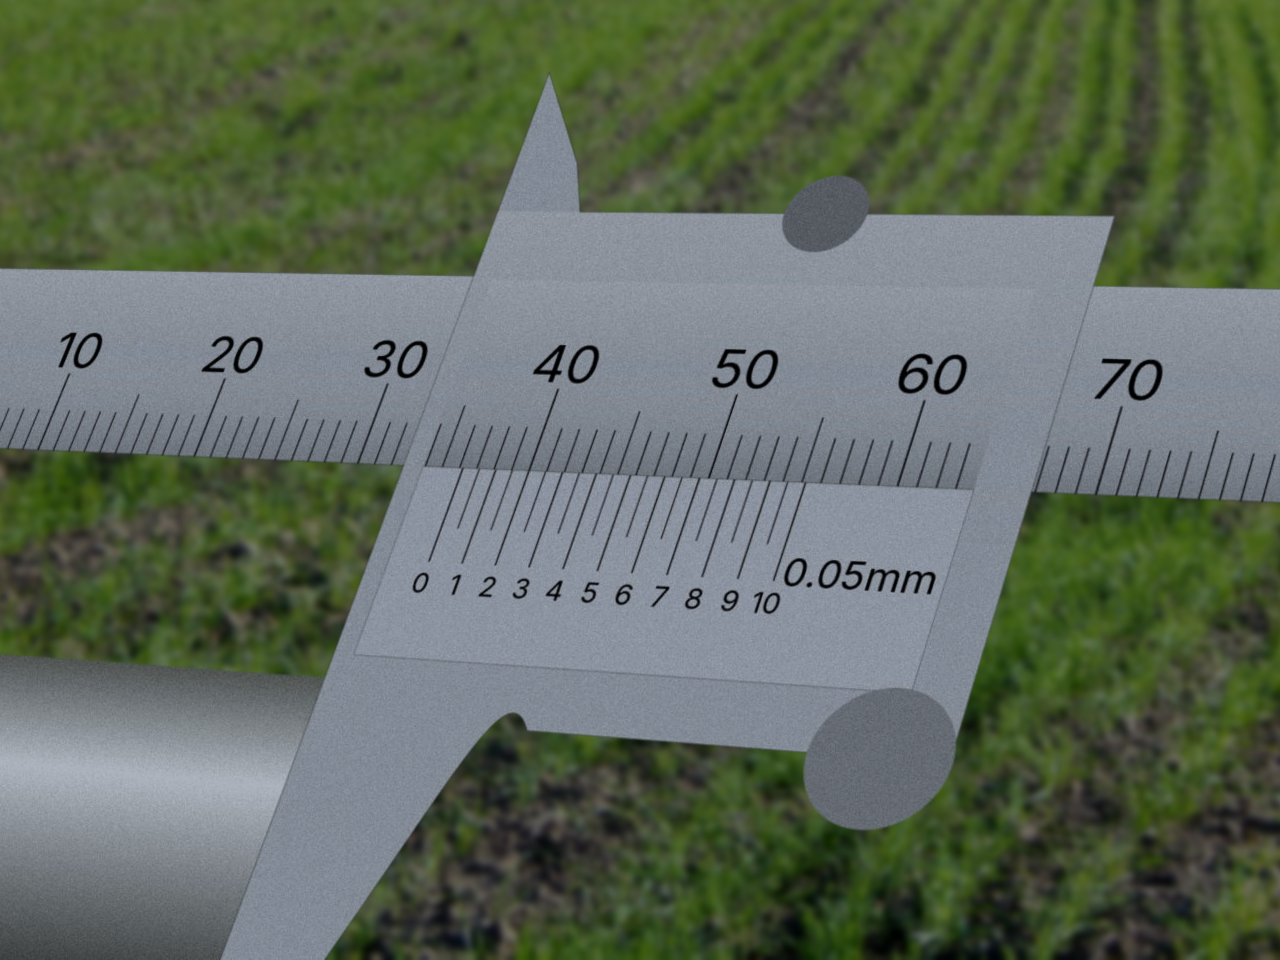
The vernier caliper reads 36.2 mm
